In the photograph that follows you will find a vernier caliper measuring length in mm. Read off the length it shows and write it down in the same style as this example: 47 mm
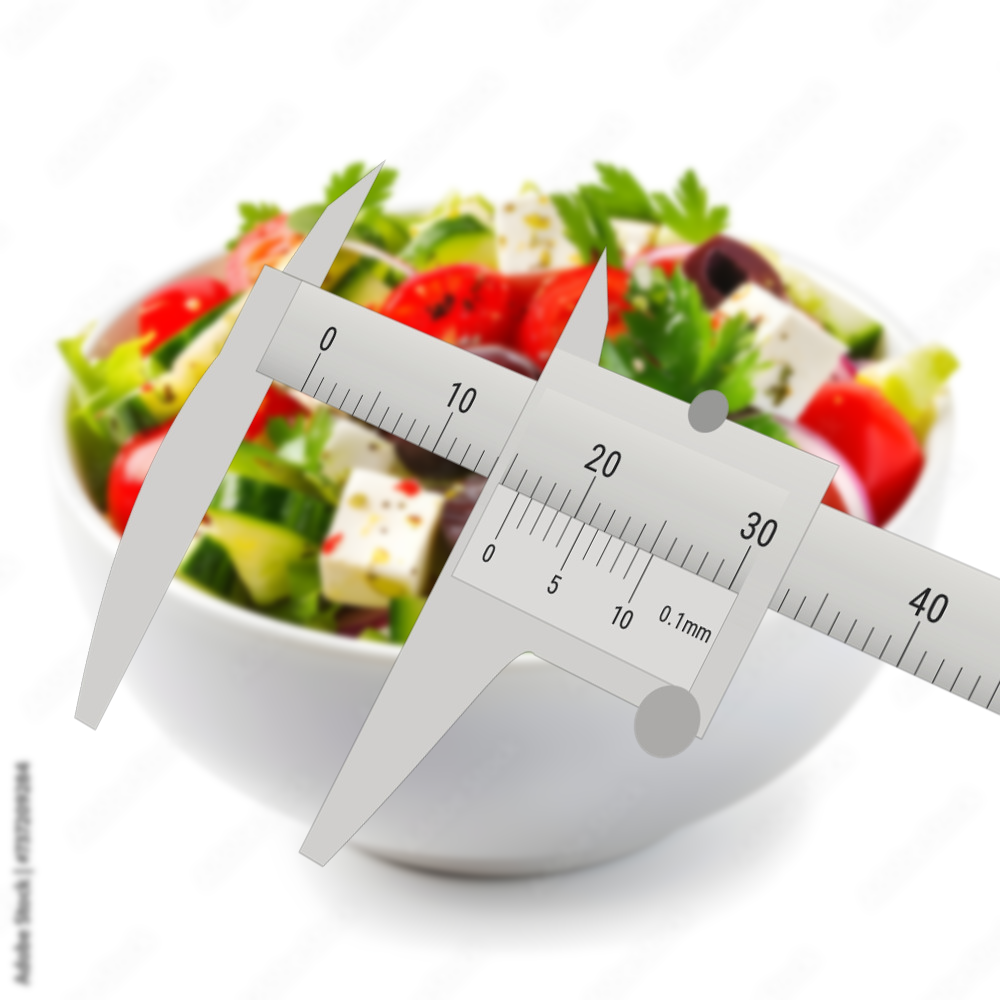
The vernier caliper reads 16.2 mm
